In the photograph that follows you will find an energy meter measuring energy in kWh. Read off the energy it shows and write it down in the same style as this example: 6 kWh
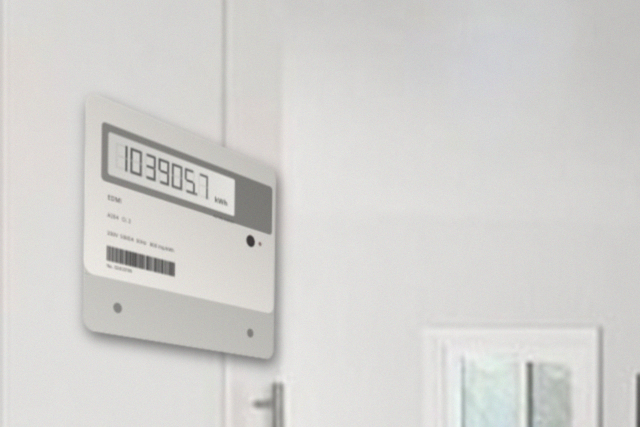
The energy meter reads 103905.7 kWh
